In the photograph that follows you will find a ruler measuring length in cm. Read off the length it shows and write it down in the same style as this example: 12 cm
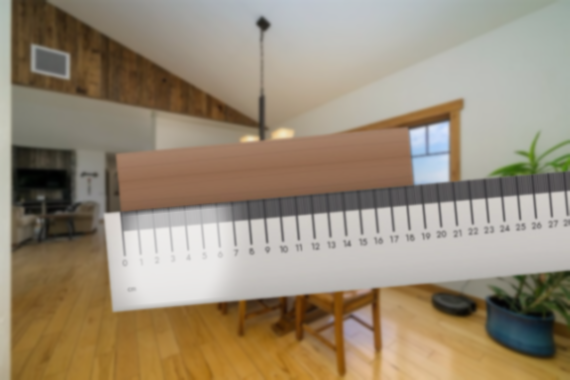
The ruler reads 18.5 cm
